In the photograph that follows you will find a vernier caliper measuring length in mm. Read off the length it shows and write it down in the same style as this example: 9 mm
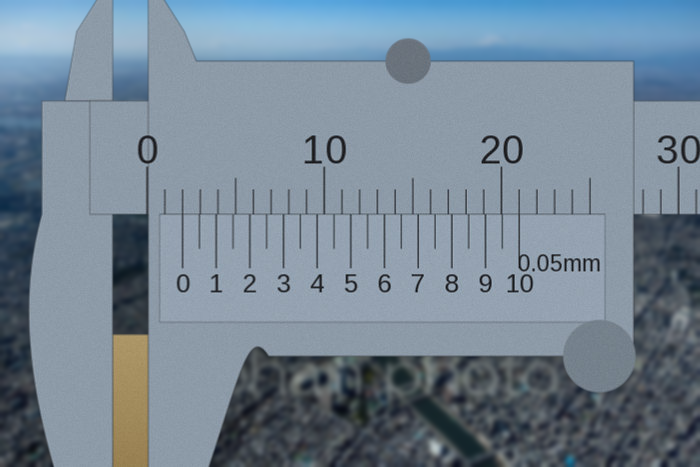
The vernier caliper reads 2.0 mm
